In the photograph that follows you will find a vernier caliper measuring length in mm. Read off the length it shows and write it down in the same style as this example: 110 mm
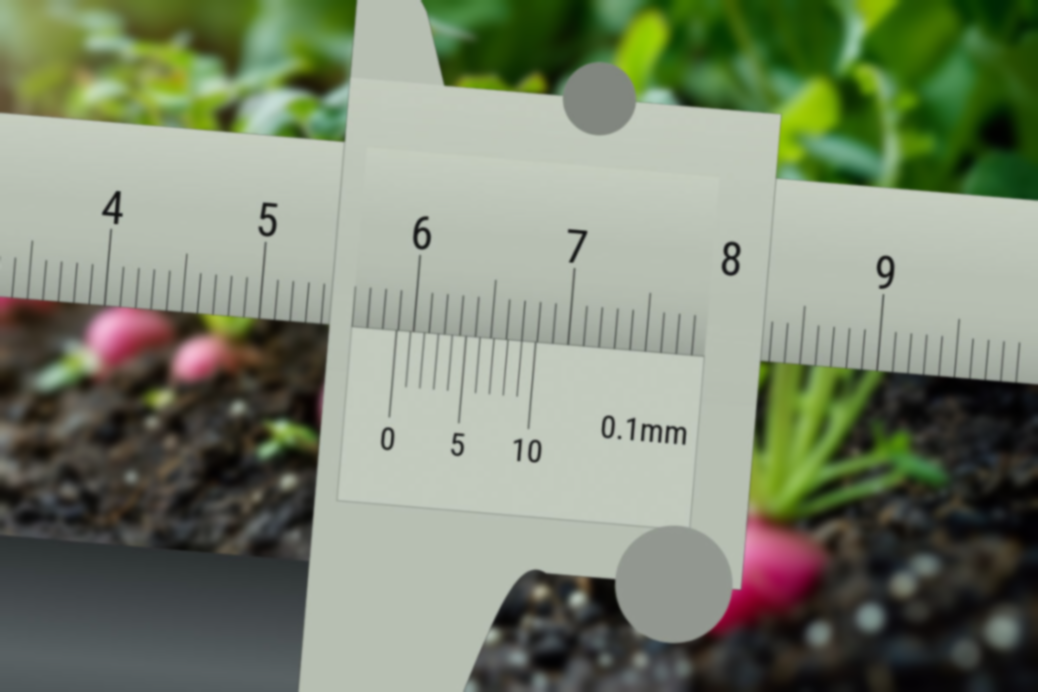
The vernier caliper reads 58.9 mm
